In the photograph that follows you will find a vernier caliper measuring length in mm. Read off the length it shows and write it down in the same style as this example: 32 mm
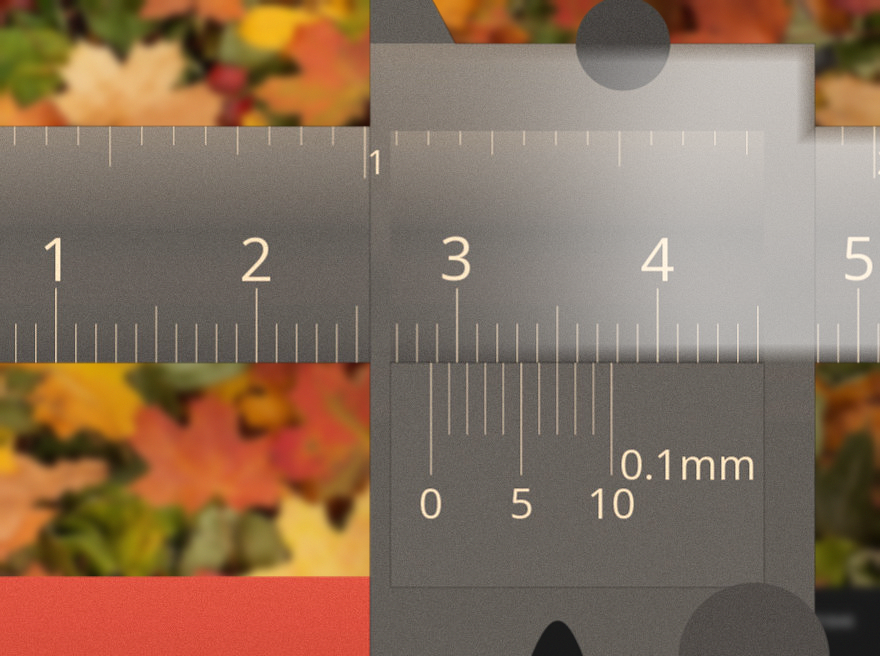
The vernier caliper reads 28.7 mm
